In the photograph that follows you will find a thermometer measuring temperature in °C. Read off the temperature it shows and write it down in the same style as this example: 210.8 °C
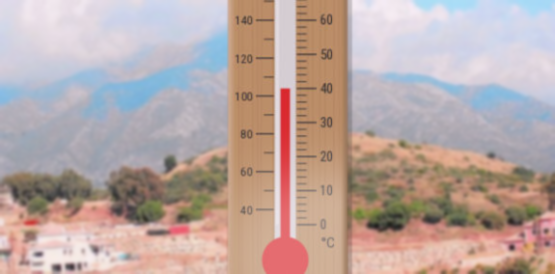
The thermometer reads 40 °C
